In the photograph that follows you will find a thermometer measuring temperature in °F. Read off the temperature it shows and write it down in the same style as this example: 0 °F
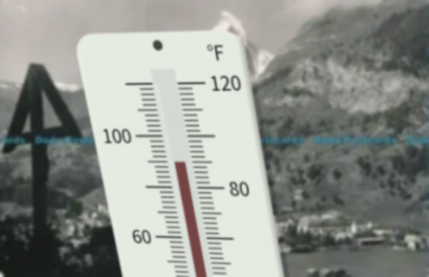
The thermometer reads 90 °F
